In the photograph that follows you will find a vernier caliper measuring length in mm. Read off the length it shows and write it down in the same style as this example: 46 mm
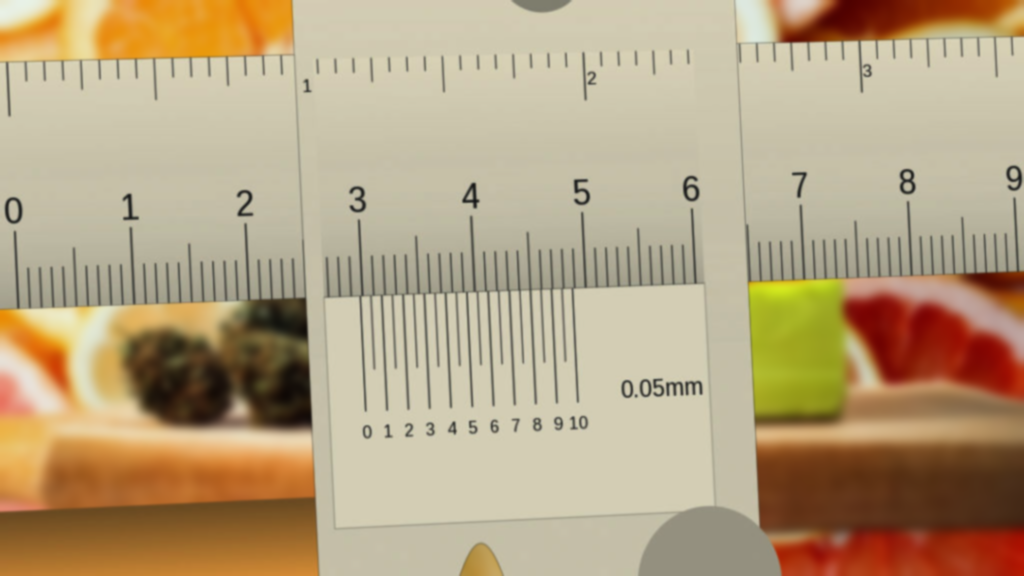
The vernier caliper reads 29.8 mm
